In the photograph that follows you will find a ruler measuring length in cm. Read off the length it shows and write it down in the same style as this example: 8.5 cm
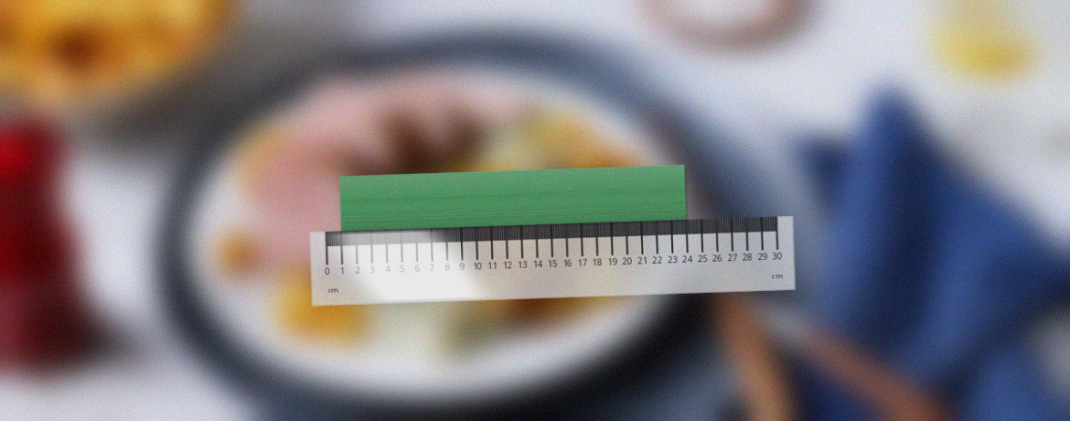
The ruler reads 23 cm
